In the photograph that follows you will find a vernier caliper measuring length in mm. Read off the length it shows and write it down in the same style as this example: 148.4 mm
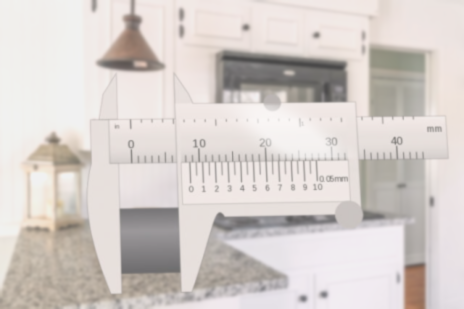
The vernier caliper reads 8.6 mm
